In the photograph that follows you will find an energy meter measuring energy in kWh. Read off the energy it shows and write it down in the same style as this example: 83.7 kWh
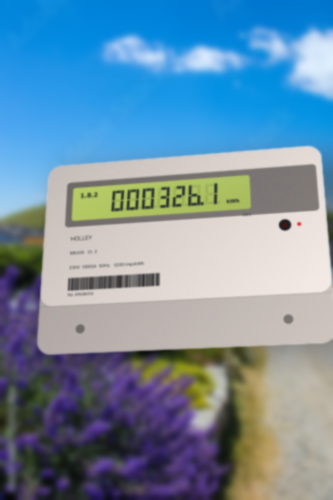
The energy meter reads 326.1 kWh
